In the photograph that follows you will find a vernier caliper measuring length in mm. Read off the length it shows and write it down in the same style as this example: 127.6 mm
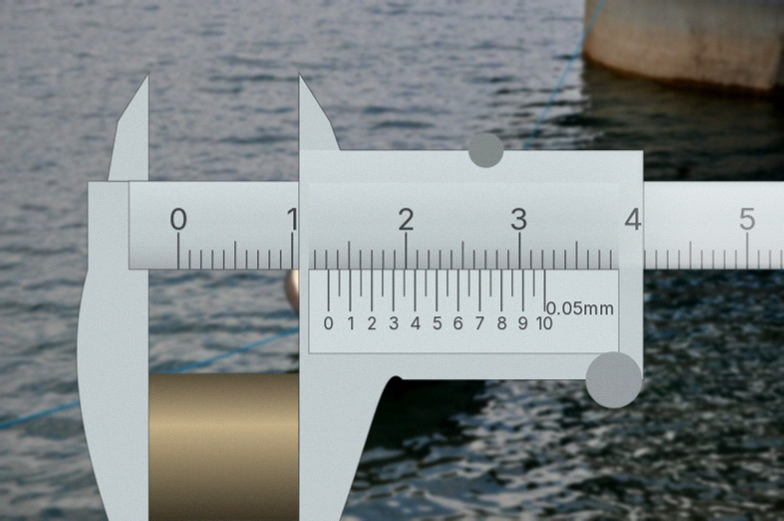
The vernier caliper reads 13.2 mm
